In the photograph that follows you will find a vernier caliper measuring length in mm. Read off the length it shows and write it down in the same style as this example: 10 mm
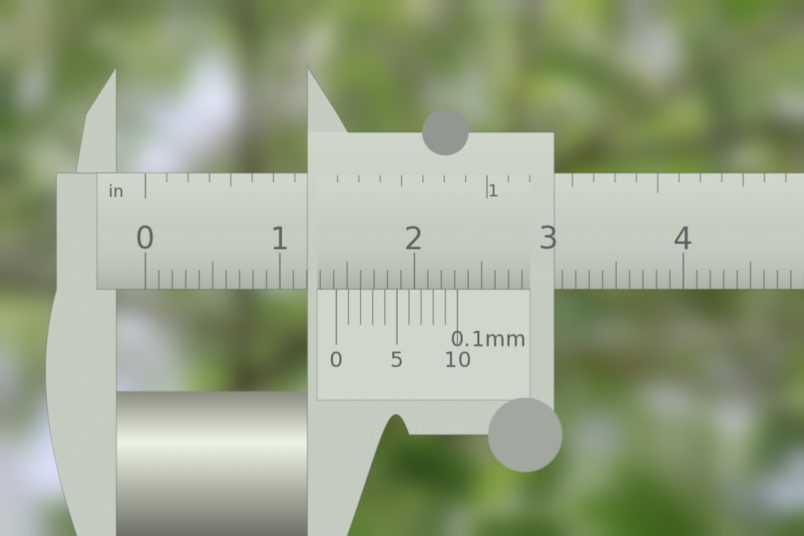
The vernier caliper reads 14.2 mm
